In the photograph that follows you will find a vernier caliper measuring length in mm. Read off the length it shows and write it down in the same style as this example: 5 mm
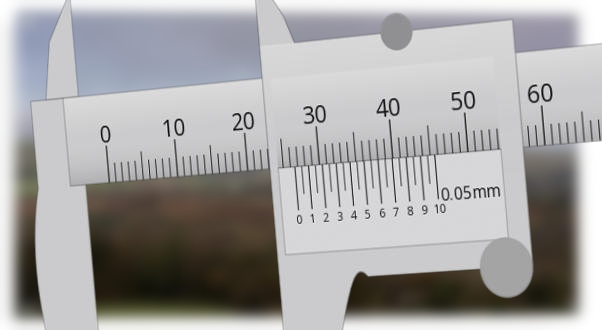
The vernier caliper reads 26.6 mm
